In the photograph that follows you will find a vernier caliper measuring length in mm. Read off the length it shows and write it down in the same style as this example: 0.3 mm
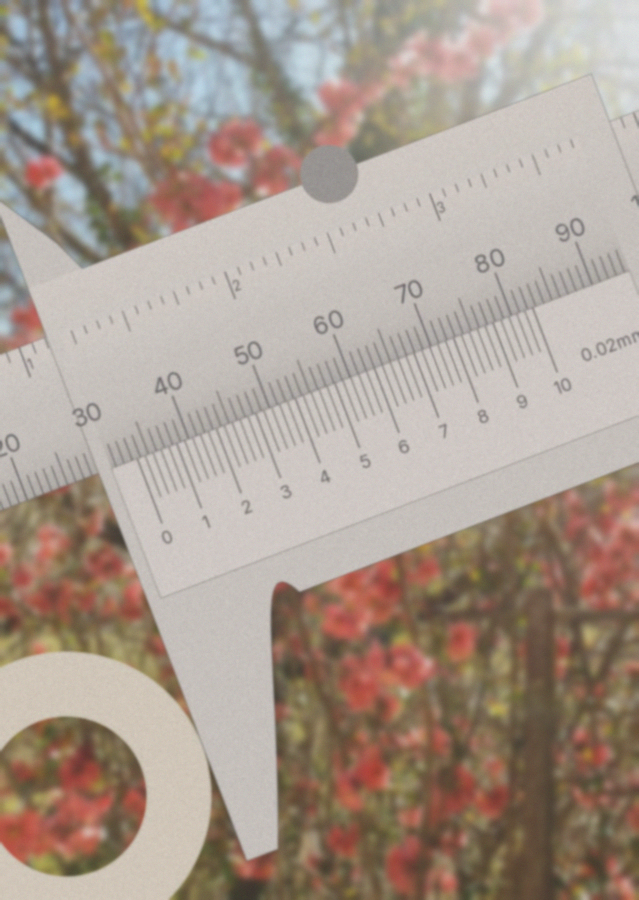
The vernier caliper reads 33.6 mm
